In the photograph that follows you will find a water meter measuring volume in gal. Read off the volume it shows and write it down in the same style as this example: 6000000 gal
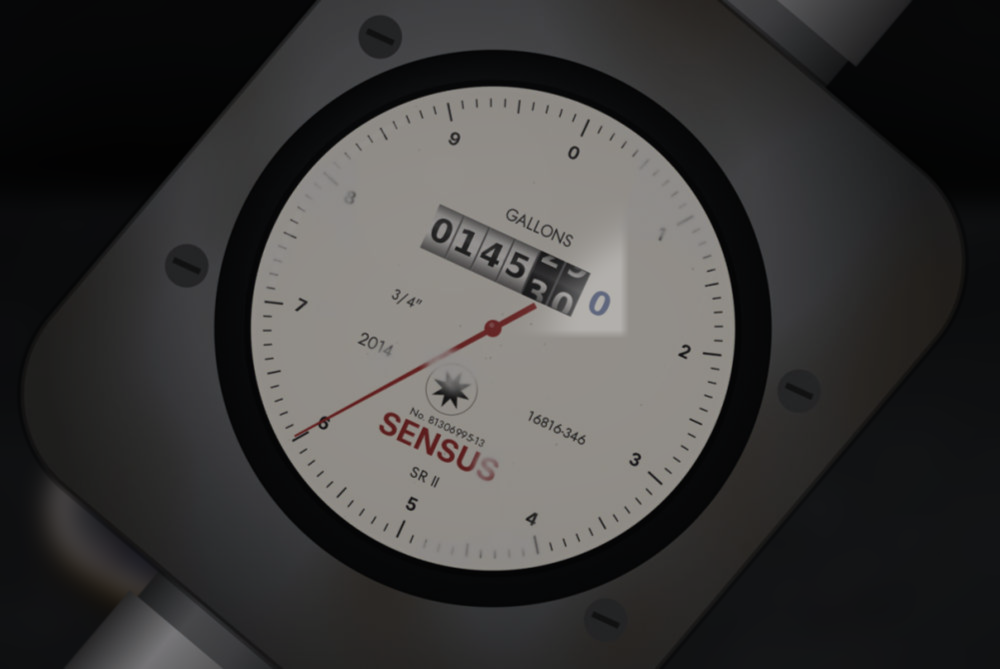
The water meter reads 145296.0 gal
